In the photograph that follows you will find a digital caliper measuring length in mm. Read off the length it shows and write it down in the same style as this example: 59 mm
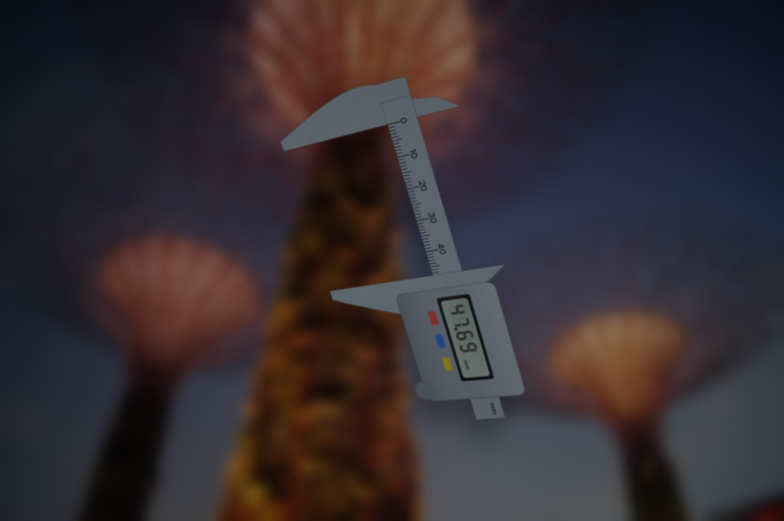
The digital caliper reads 47.69 mm
